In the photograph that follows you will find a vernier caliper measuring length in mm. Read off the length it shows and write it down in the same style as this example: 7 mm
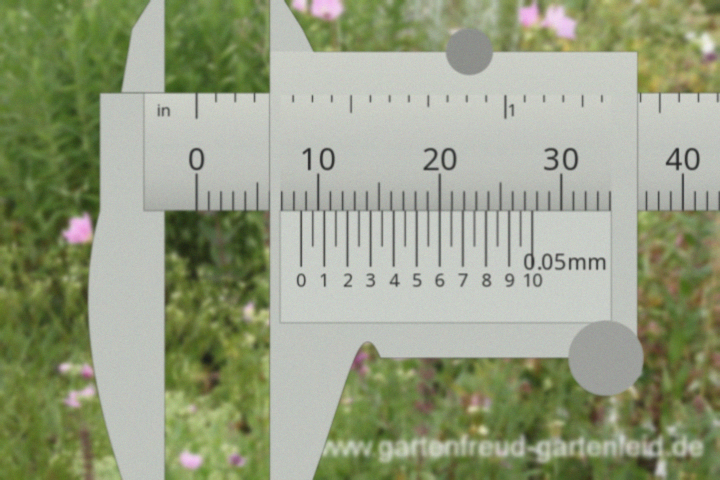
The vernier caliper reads 8.6 mm
